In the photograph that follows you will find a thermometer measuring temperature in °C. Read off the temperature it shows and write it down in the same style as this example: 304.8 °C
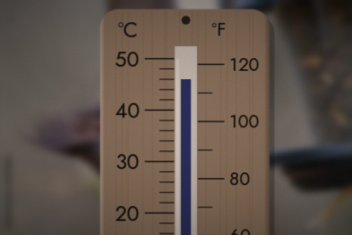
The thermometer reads 46 °C
